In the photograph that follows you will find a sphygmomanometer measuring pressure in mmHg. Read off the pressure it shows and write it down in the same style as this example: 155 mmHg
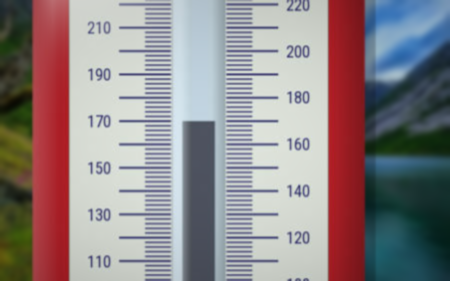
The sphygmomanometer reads 170 mmHg
